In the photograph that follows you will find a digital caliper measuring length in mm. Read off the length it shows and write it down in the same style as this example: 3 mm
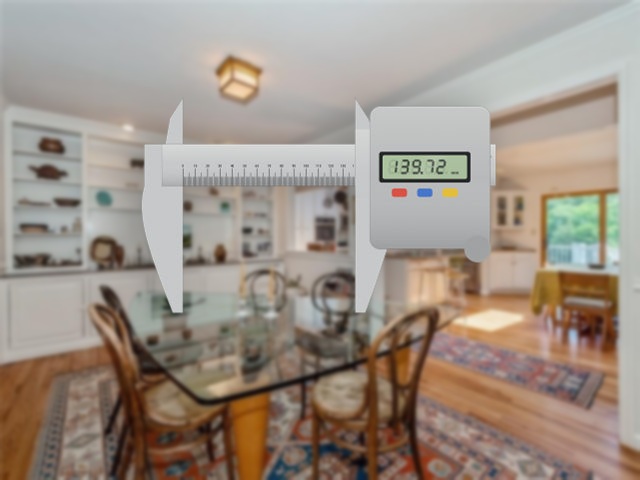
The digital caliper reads 139.72 mm
